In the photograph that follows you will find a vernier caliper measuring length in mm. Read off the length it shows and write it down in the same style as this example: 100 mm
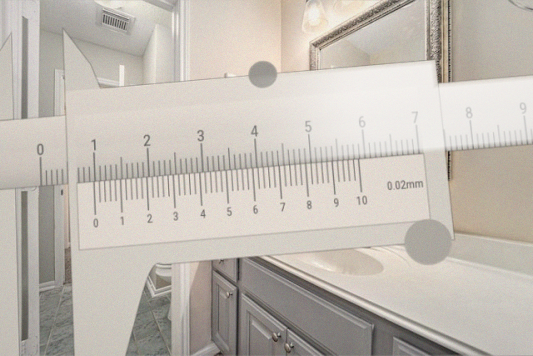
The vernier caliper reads 9.8 mm
